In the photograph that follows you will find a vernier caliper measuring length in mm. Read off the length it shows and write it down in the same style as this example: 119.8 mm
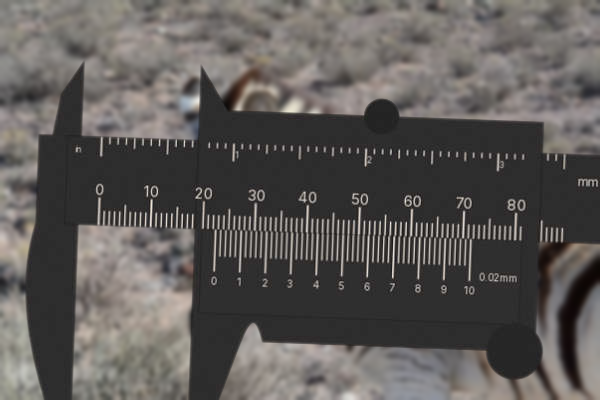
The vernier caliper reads 22.5 mm
